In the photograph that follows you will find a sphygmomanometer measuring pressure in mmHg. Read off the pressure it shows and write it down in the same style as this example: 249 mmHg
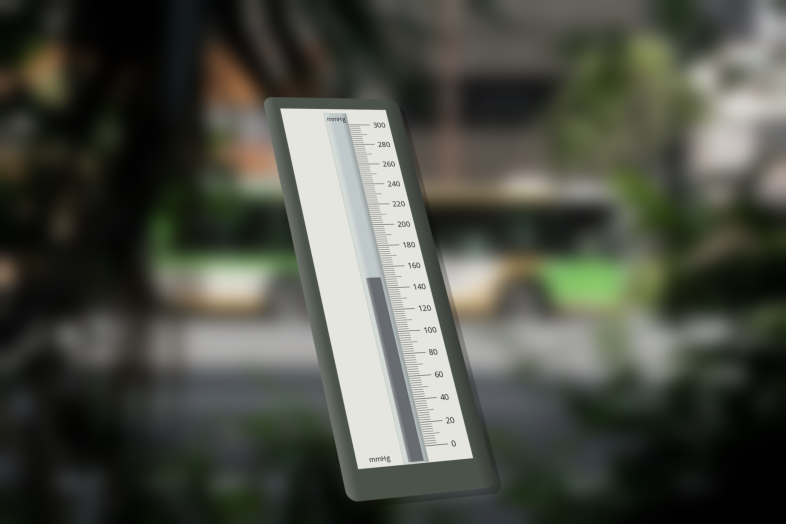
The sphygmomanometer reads 150 mmHg
